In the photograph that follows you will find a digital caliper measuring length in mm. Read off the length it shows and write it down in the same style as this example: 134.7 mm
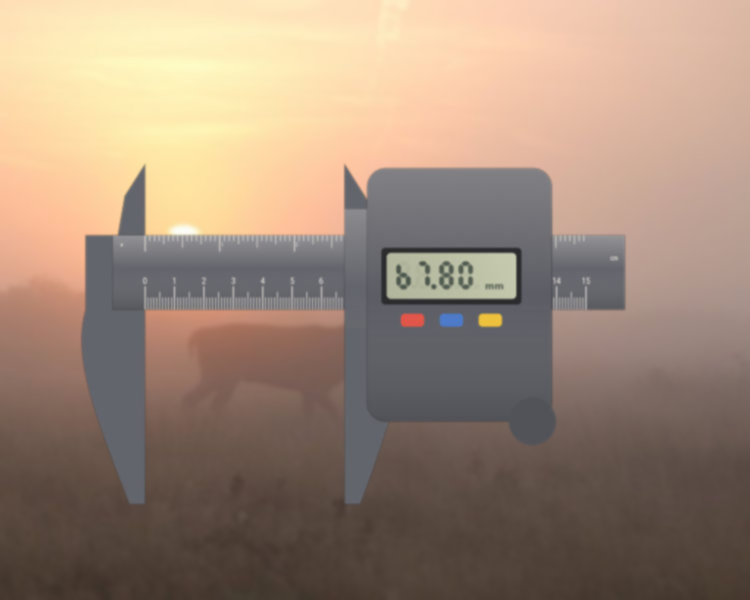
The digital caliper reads 67.80 mm
